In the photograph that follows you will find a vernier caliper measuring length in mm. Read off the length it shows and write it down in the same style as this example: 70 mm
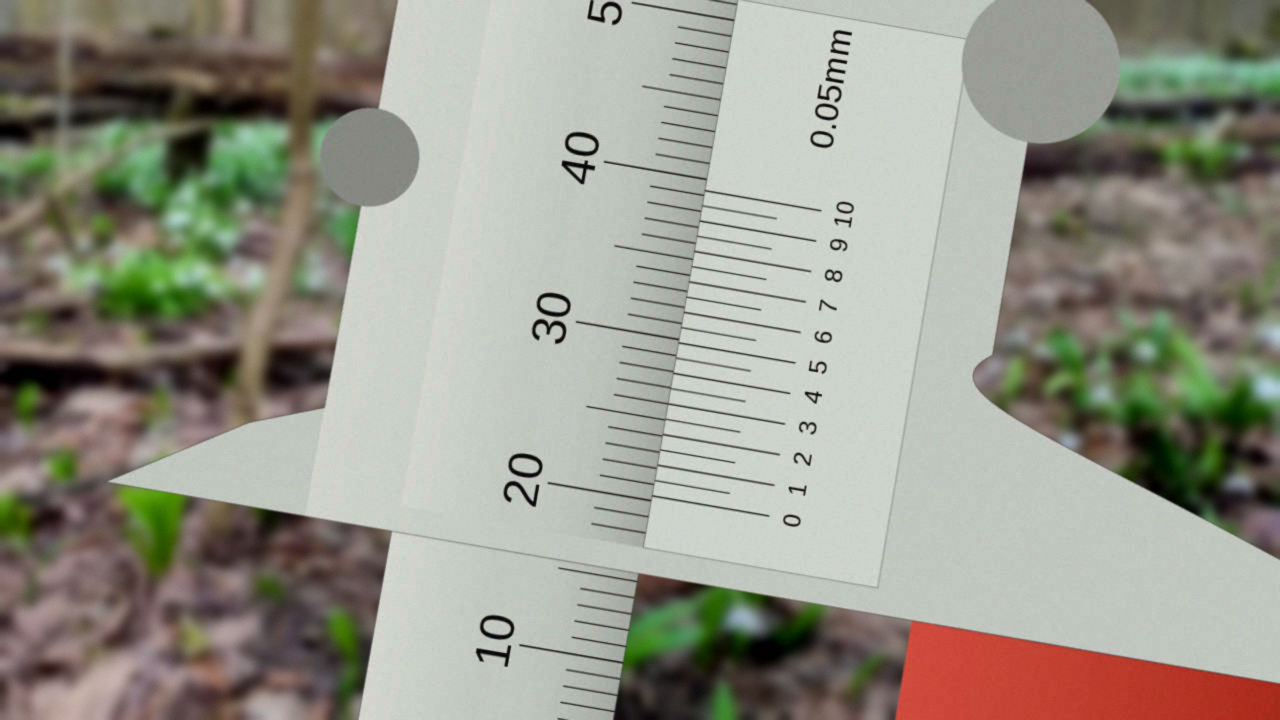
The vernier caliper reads 20.3 mm
